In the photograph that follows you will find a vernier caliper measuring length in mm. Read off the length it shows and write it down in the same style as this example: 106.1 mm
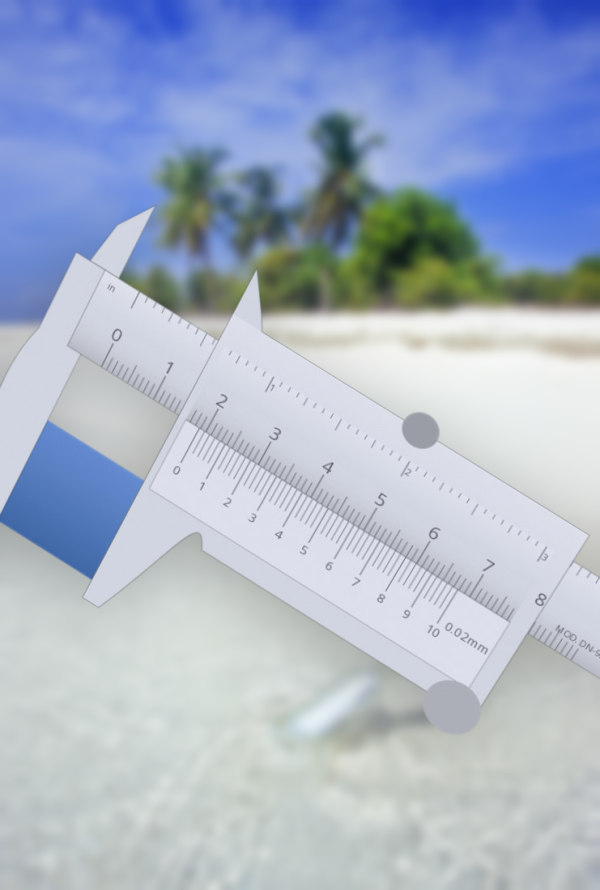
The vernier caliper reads 18.8 mm
